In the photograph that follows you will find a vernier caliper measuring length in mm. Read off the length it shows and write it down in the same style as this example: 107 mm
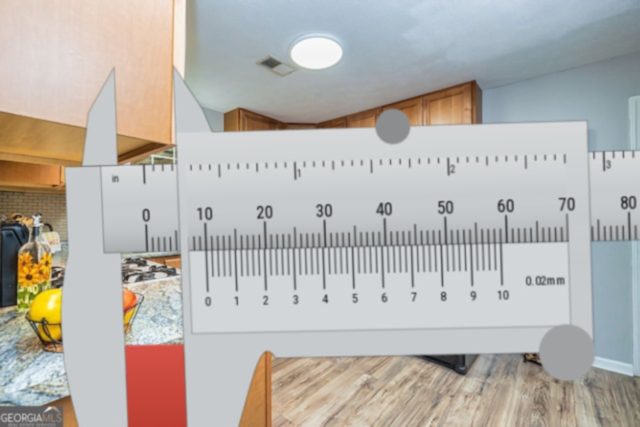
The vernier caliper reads 10.0 mm
